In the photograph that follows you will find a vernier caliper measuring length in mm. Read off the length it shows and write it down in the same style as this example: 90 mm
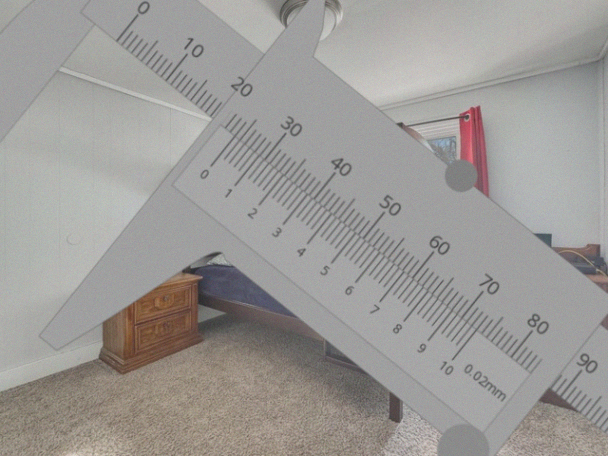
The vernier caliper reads 24.0 mm
